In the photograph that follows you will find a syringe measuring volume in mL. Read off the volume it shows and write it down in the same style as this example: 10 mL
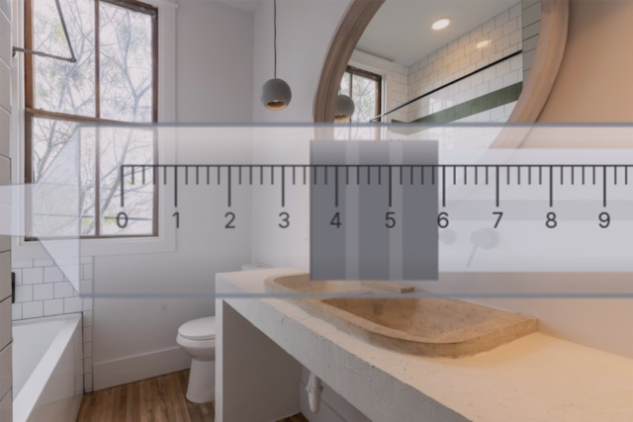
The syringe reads 3.5 mL
